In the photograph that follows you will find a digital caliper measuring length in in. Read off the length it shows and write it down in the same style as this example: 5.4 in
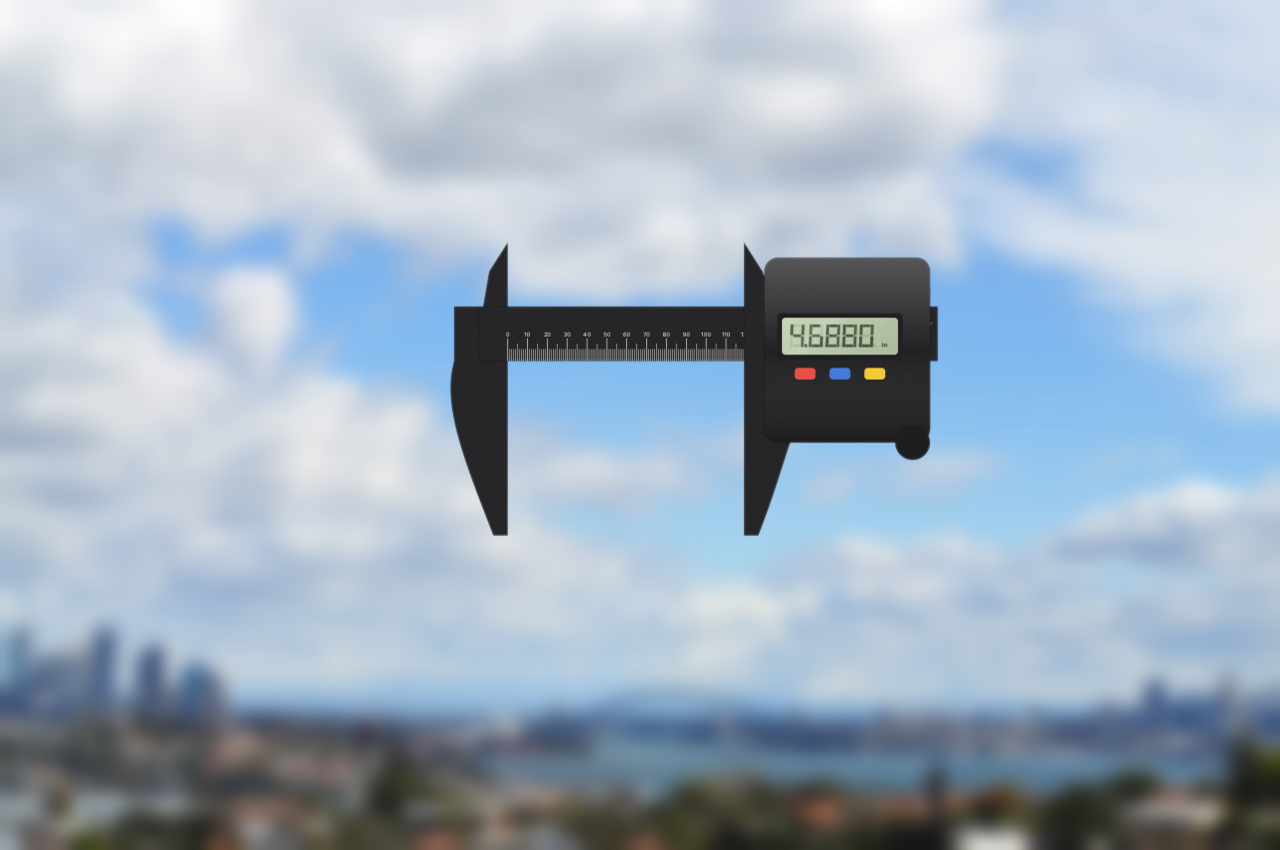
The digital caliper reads 4.6880 in
